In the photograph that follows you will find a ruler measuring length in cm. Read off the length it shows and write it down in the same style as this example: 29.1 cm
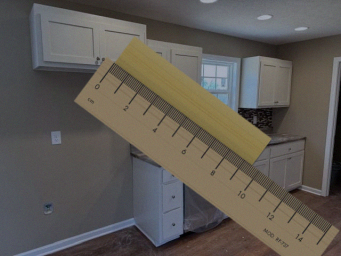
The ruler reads 9.5 cm
